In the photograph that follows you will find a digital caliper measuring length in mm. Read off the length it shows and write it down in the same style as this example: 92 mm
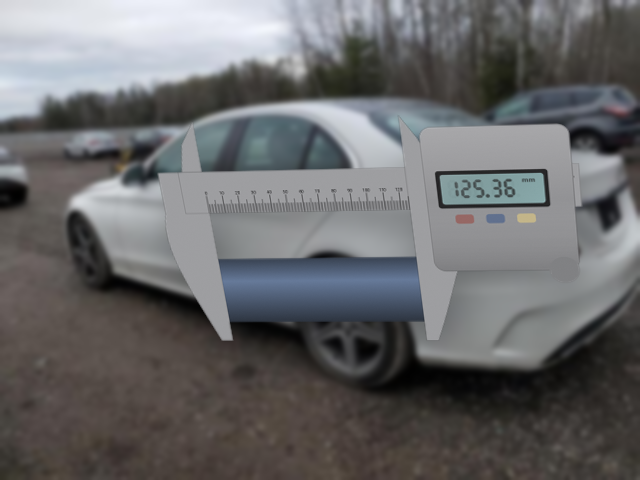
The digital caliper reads 125.36 mm
